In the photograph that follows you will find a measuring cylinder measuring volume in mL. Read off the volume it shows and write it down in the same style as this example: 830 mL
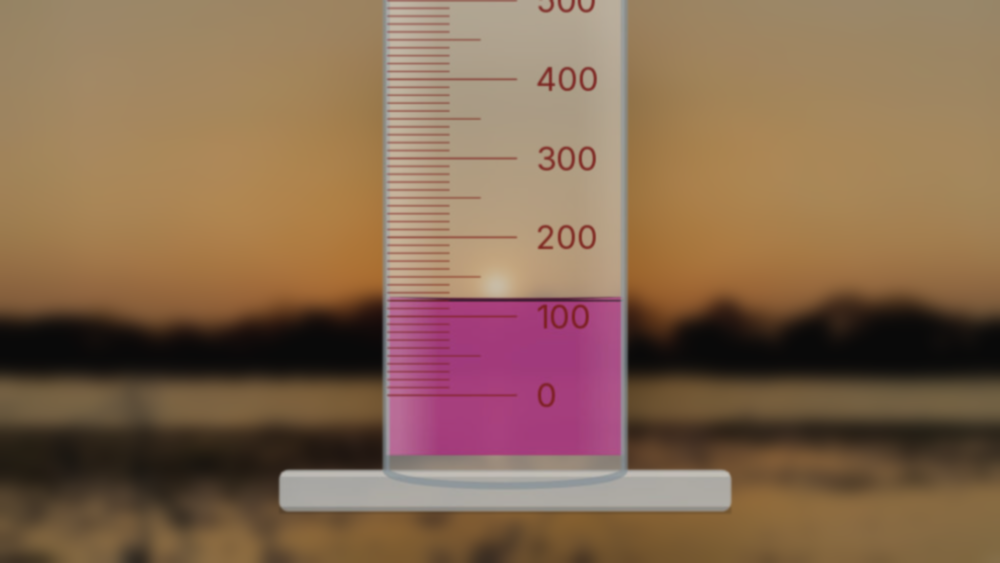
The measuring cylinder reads 120 mL
